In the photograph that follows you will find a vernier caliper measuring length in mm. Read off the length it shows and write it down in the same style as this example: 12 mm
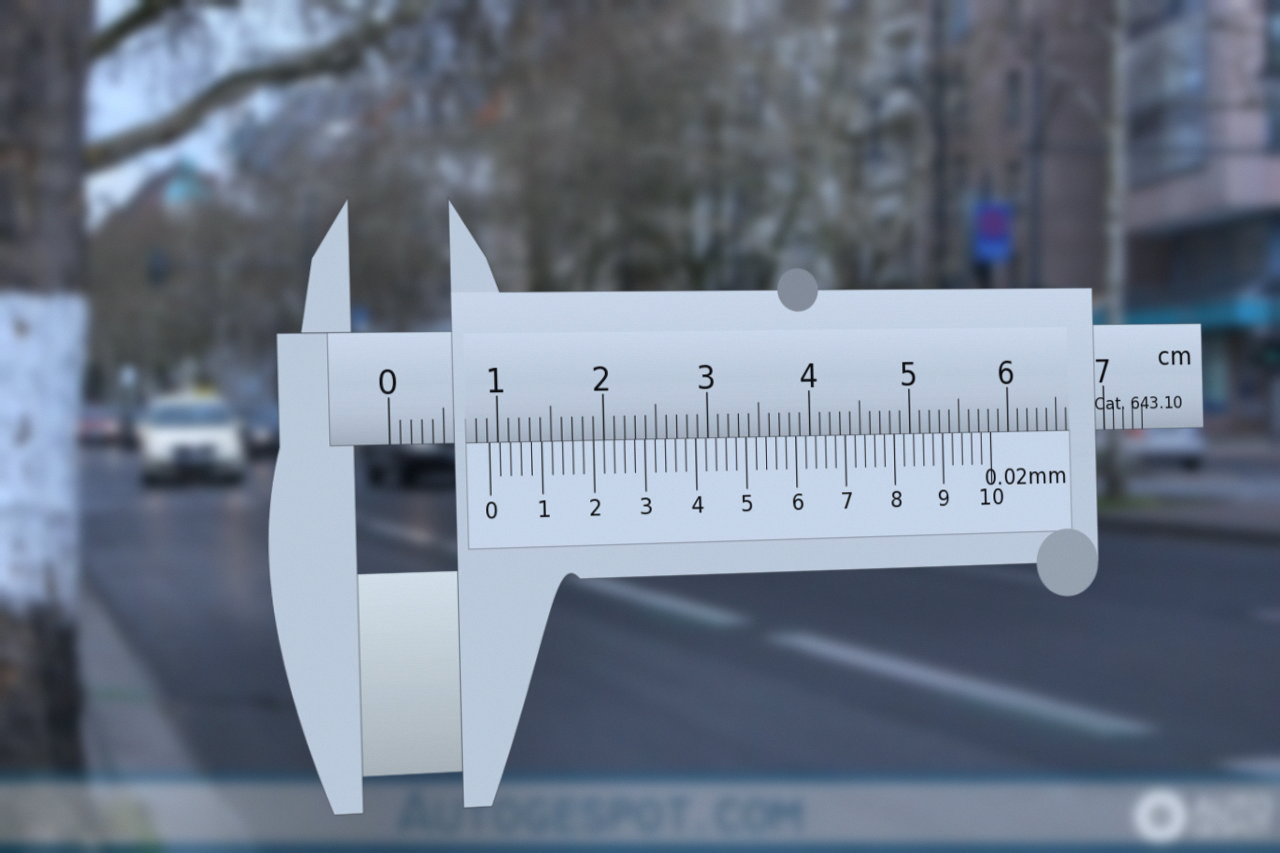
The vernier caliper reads 9.2 mm
